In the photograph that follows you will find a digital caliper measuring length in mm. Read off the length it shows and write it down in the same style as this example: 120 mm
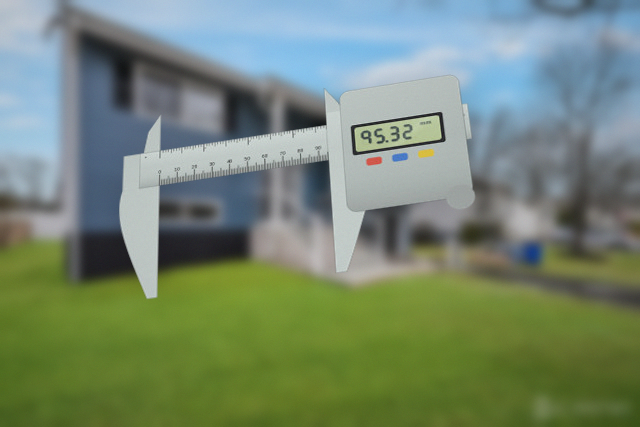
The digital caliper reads 95.32 mm
